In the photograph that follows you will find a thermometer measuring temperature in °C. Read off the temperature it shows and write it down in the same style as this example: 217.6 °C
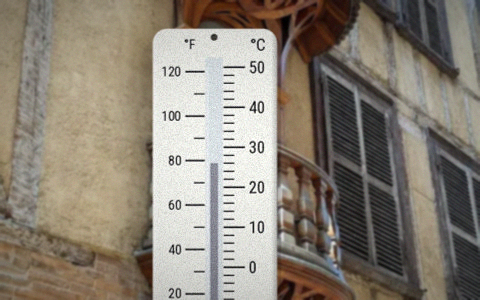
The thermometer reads 26 °C
